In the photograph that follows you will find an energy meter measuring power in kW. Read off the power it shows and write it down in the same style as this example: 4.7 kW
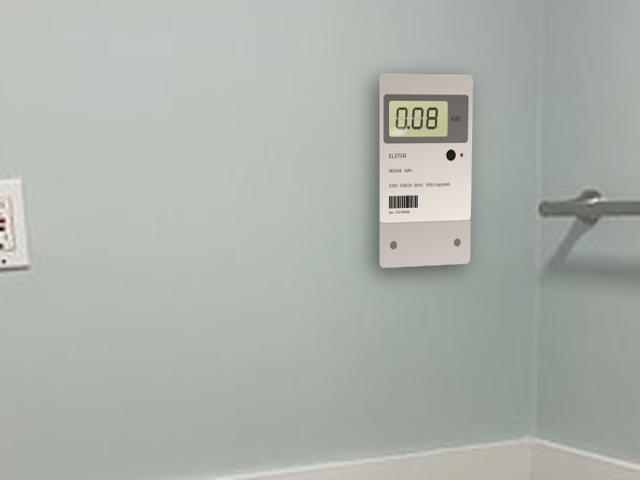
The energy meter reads 0.08 kW
